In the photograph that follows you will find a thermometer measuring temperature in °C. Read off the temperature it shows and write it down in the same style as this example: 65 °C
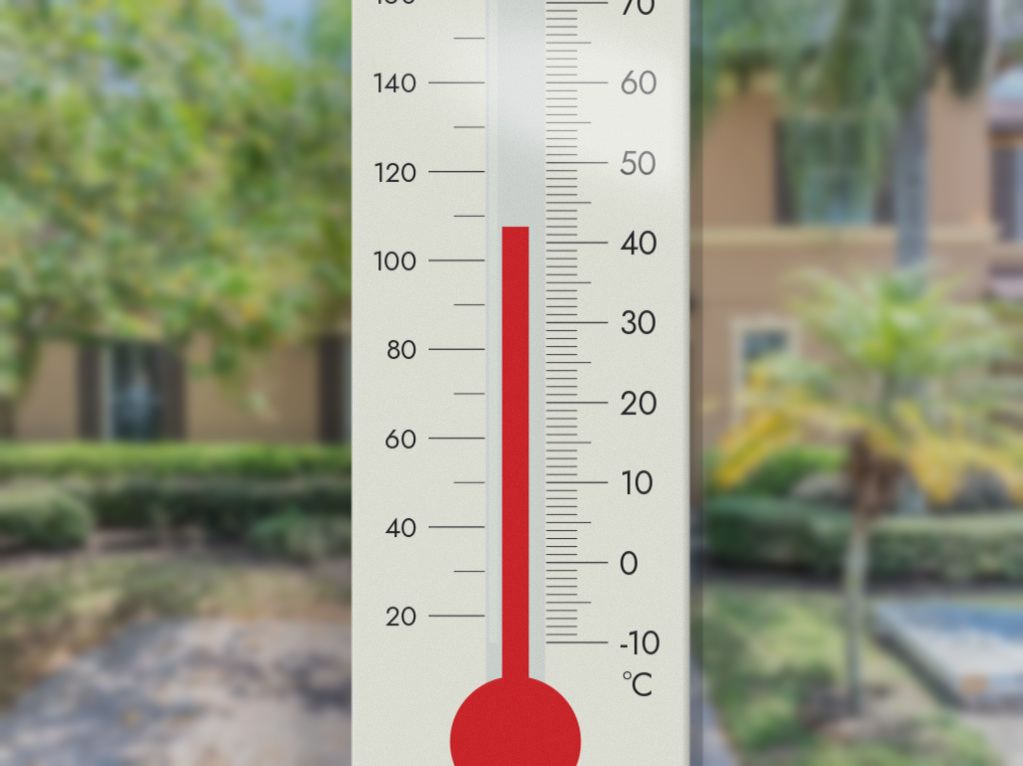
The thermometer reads 42 °C
